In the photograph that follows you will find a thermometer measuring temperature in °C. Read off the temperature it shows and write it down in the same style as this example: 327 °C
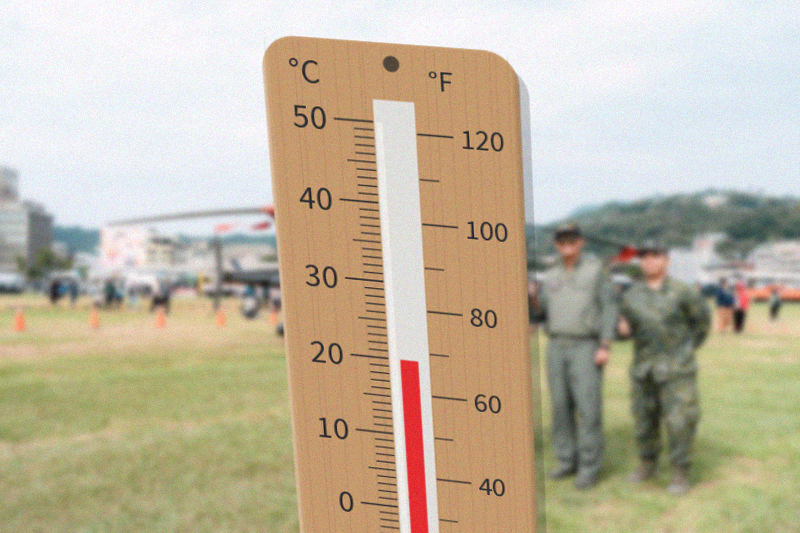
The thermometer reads 20 °C
